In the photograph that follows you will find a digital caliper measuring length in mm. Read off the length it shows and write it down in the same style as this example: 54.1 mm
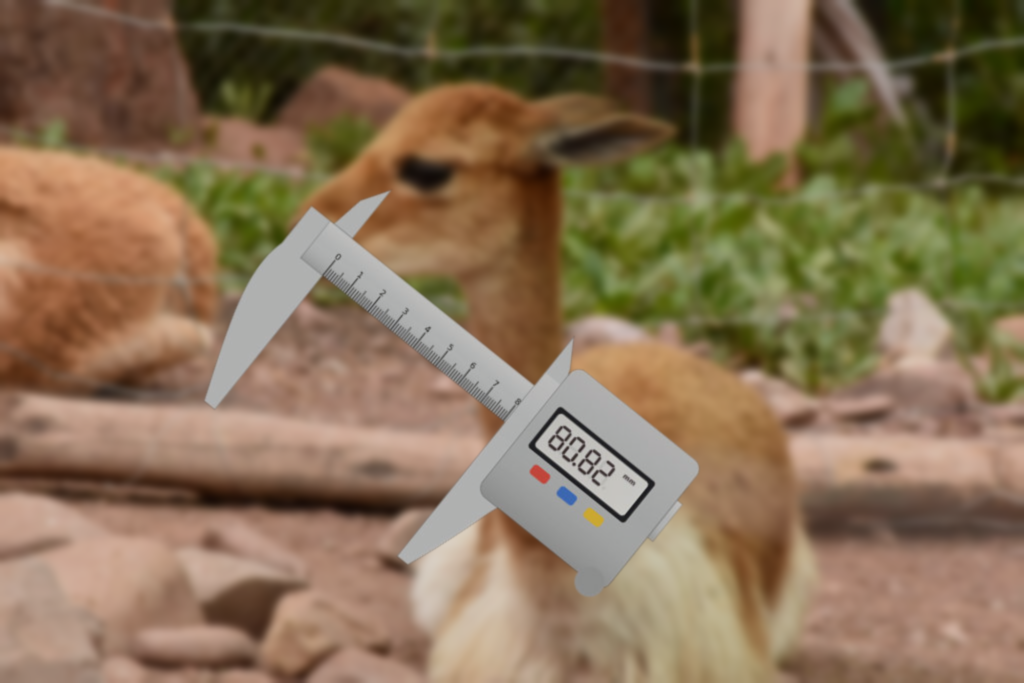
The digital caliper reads 80.82 mm
